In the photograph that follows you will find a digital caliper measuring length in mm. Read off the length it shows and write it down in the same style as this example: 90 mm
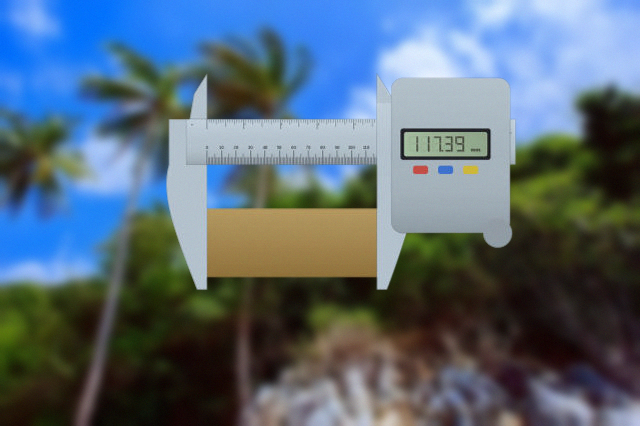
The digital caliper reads 117.39 mm
